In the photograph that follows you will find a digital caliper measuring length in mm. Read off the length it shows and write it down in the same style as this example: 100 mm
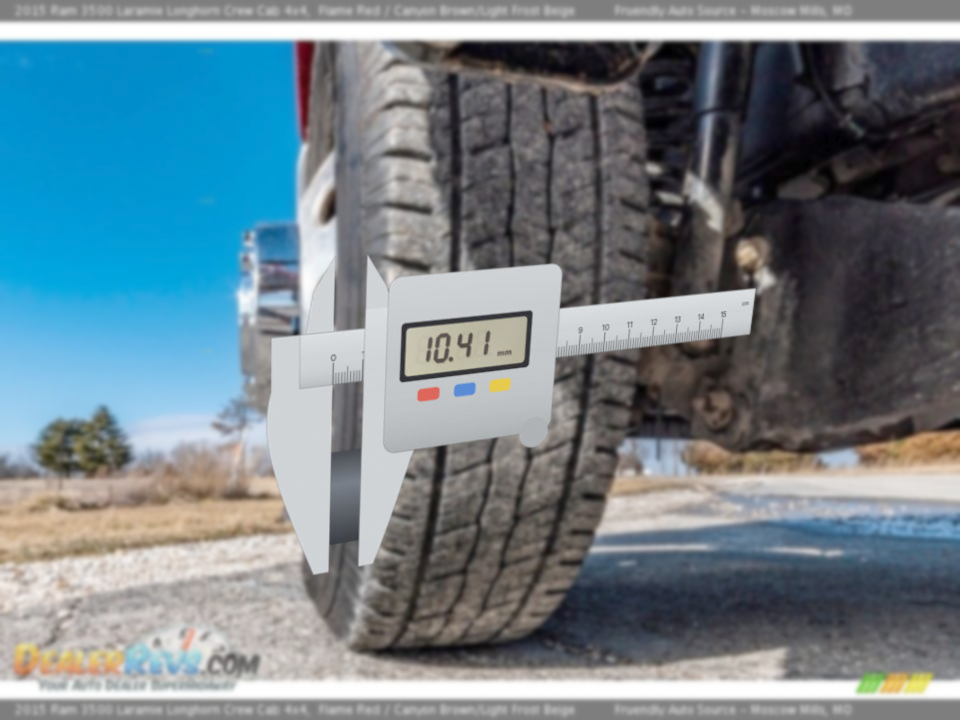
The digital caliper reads 10.41 mm
